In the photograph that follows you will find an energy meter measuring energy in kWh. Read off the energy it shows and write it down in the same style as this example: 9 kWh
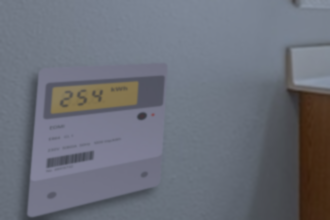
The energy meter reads 254 kWh
